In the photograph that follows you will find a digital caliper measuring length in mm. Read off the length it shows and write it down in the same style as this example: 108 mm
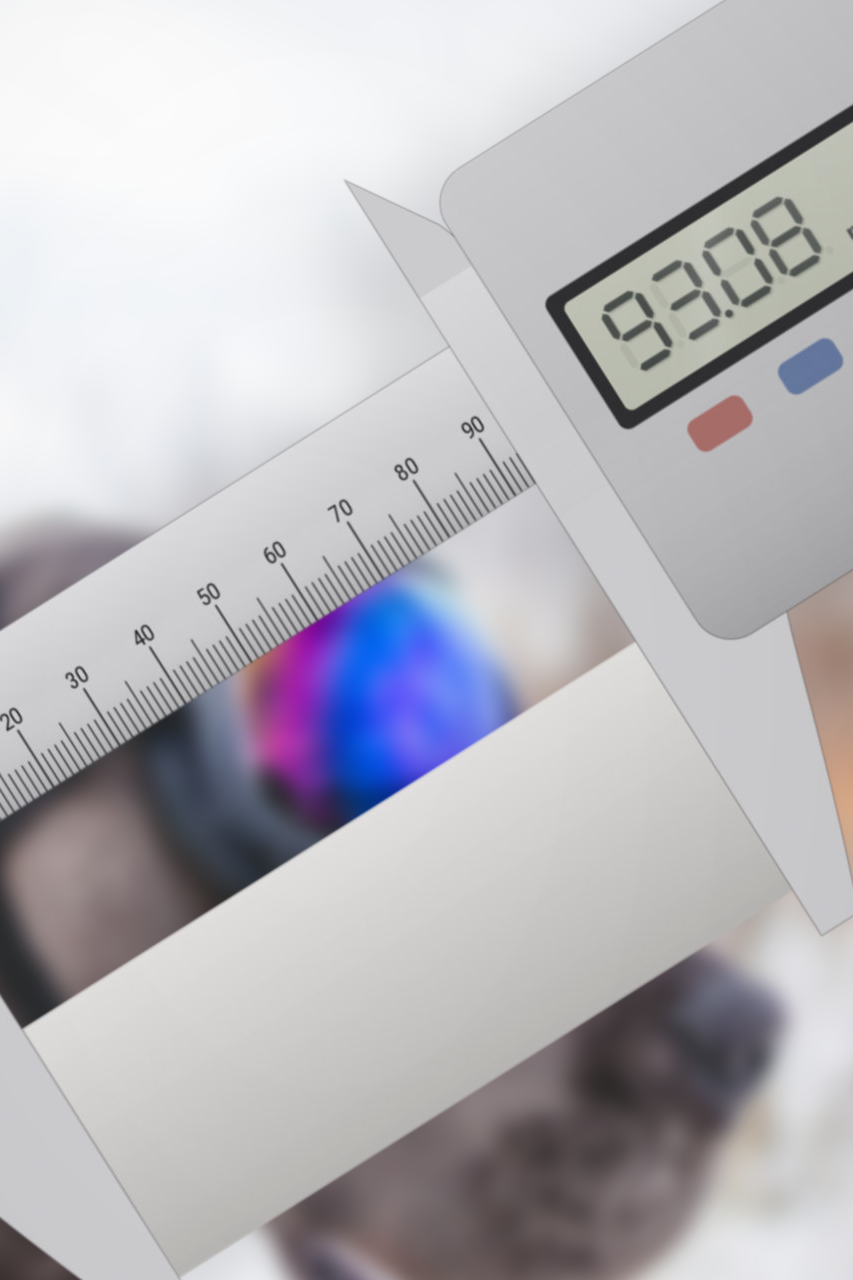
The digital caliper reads 93.08 mm
